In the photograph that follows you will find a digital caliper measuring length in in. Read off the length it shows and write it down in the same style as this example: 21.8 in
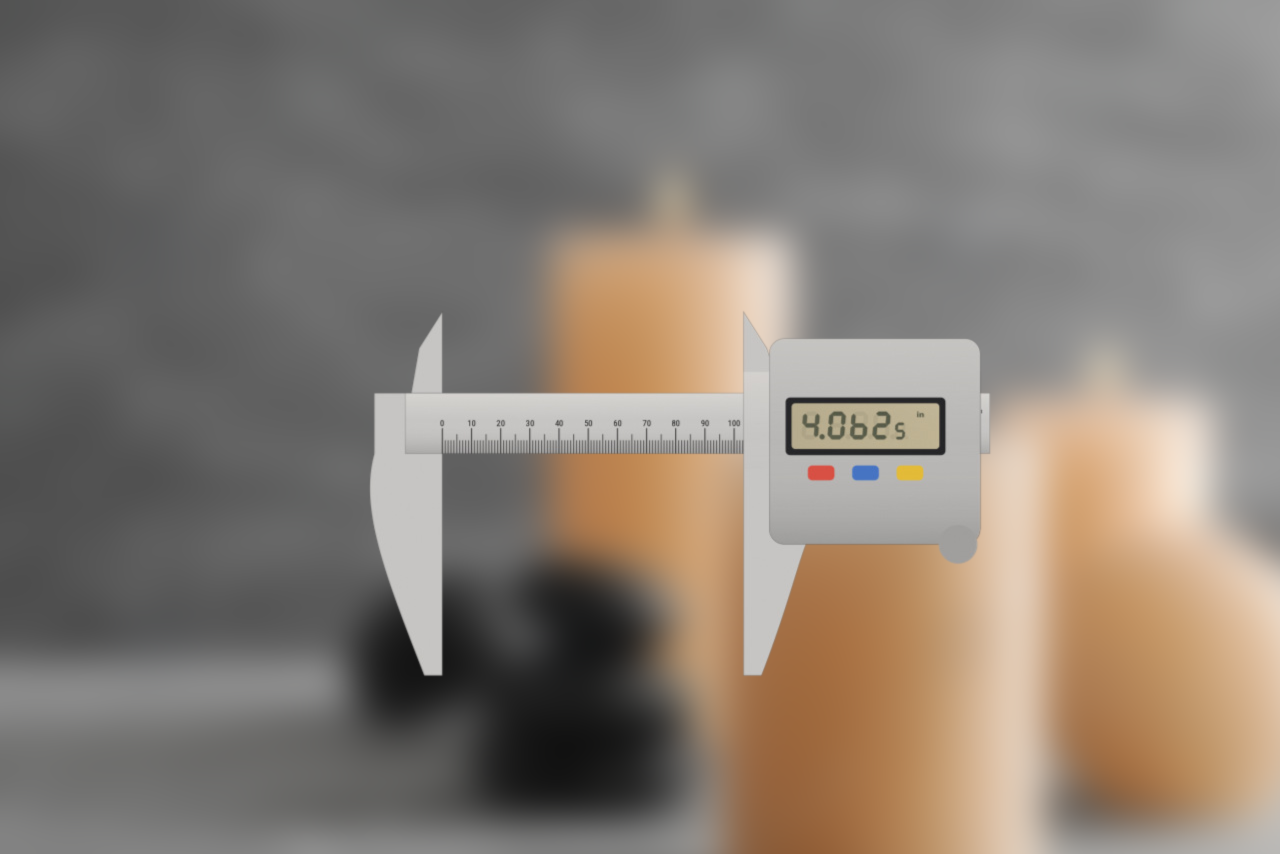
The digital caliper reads 4.0625 in
